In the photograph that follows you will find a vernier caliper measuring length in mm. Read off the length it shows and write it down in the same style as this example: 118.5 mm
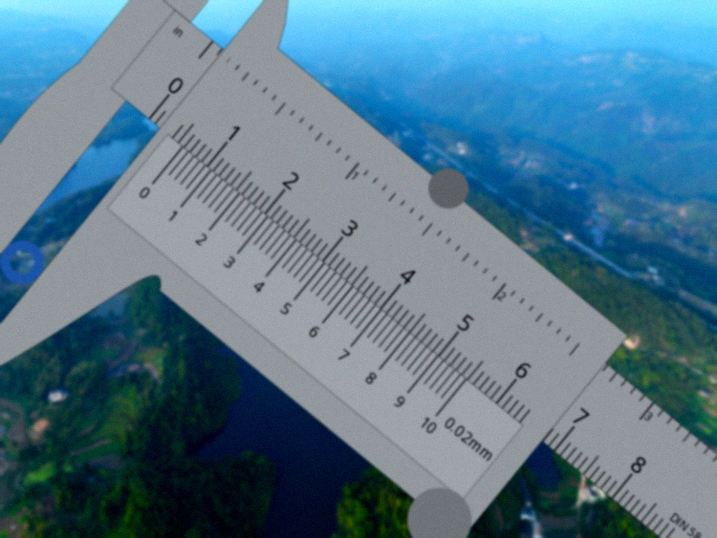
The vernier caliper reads 5.8 mm
